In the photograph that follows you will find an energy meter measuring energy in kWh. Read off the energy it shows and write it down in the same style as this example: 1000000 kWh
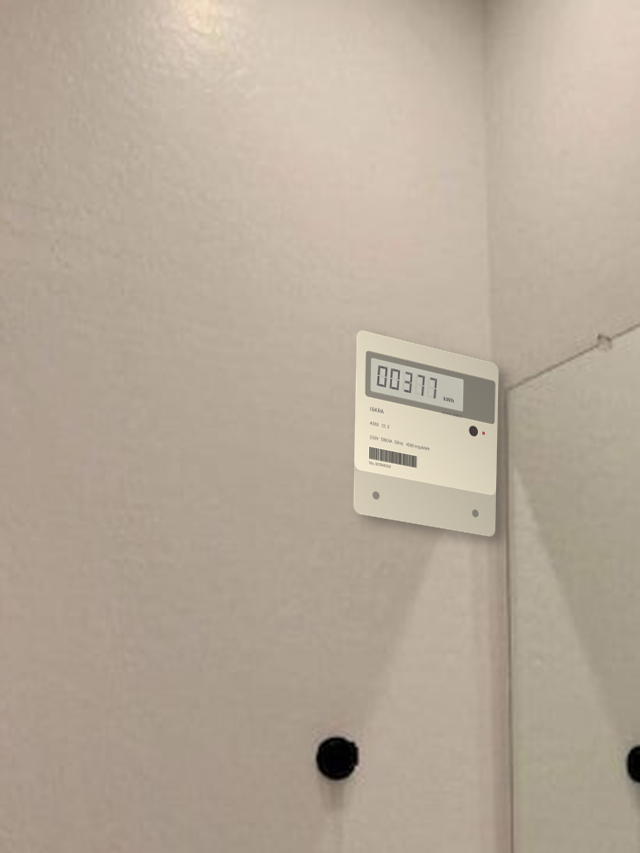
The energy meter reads 377 kWh
